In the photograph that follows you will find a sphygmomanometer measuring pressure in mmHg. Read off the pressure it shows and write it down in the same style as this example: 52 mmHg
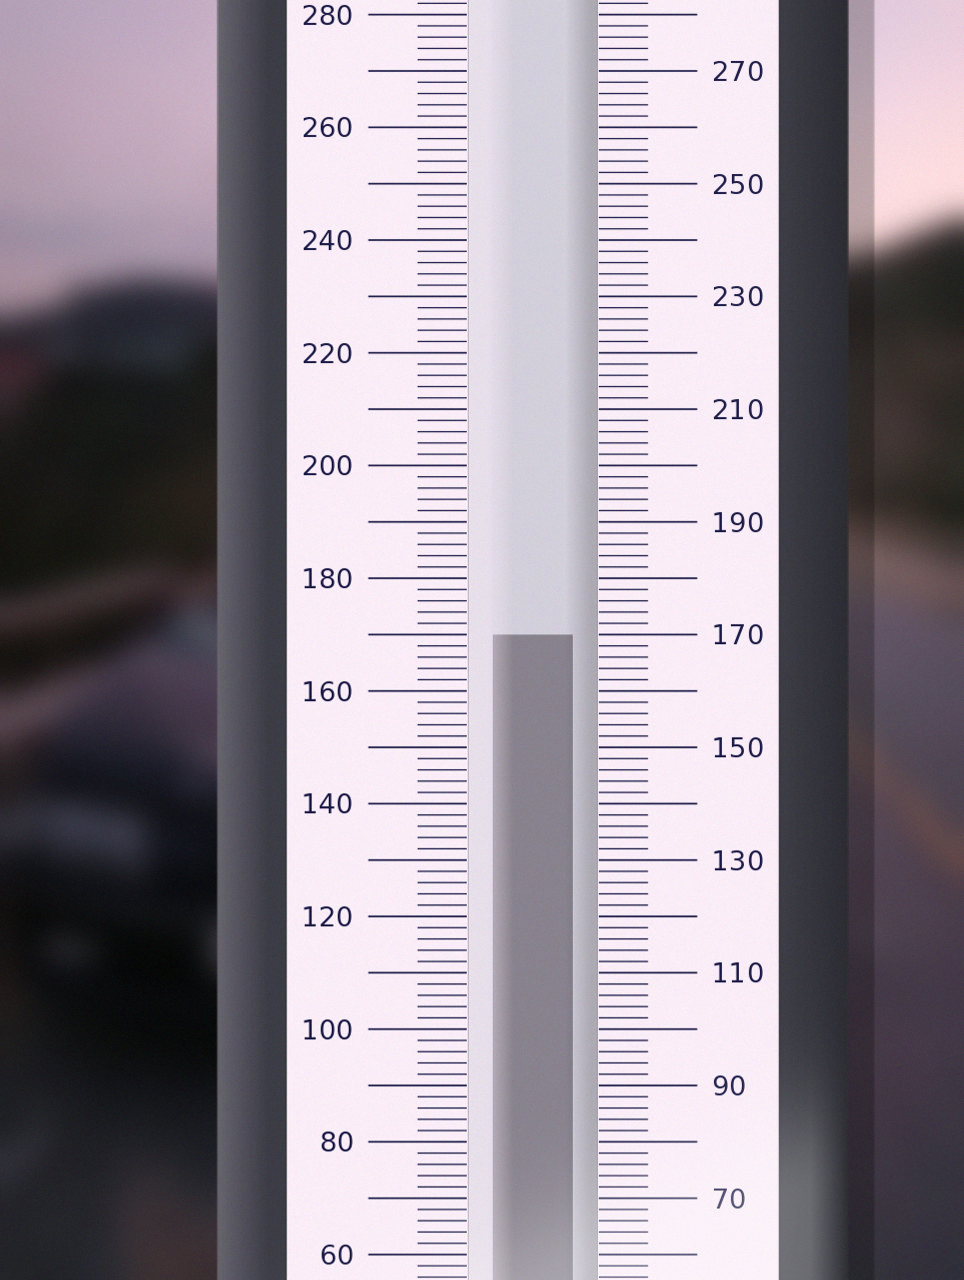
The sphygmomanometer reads 170 mmHg
